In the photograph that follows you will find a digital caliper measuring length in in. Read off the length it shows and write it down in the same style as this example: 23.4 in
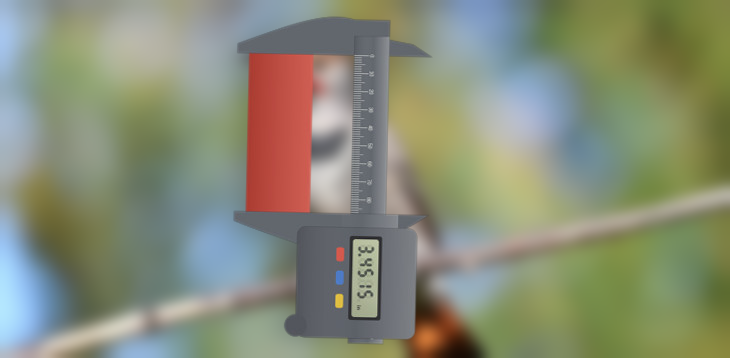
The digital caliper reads 3.4515 in
